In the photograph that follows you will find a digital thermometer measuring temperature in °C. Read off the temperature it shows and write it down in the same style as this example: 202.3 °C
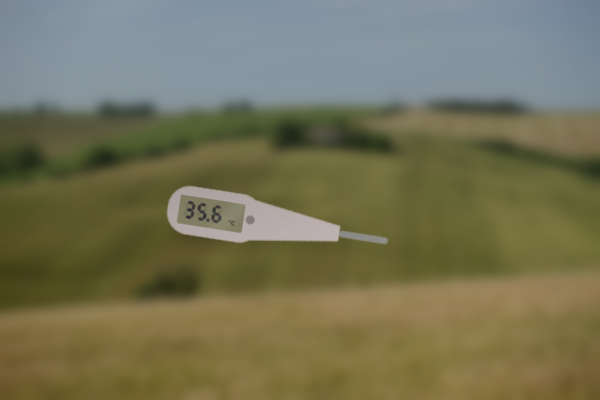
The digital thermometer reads 35.6 °C
